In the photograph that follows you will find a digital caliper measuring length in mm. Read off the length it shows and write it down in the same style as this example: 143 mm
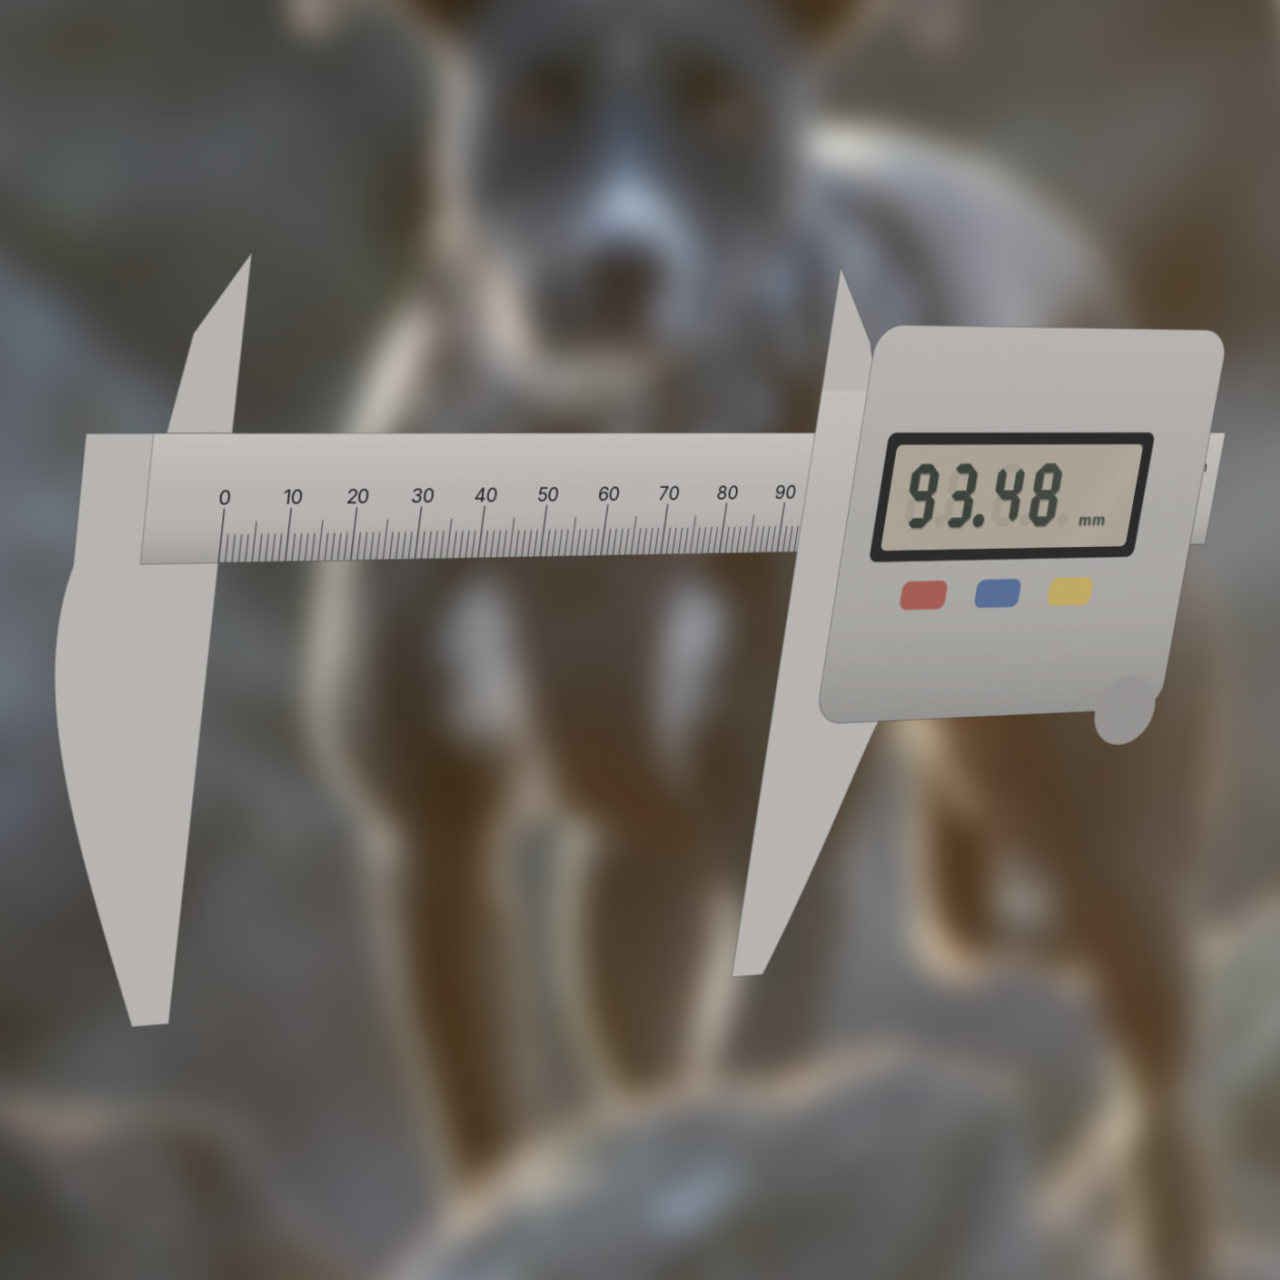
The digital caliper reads 93.48 mm
